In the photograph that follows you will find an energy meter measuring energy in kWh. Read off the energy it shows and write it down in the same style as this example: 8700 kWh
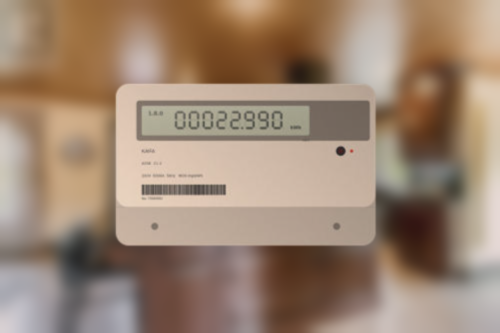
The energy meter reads 22.990 kWh
